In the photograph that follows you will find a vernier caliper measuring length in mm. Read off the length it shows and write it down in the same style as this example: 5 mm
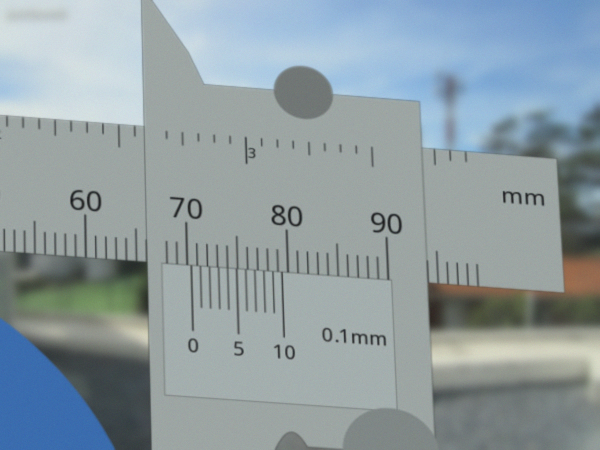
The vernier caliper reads 70.4 mm
